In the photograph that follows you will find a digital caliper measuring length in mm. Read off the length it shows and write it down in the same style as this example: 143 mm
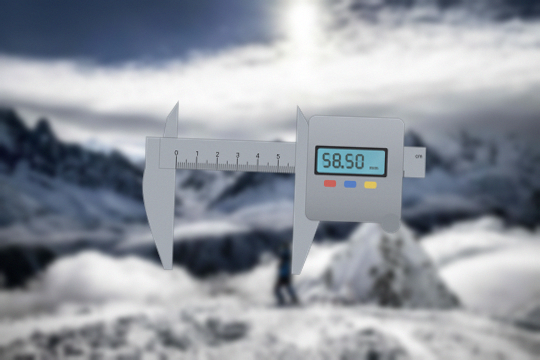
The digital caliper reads 58.50 mm
